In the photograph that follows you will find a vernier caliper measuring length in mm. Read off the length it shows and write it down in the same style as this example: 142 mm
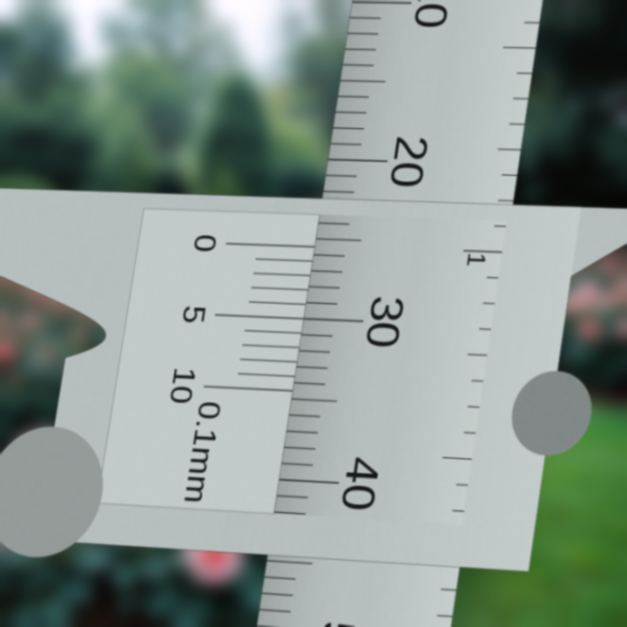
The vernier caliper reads 25.5 mm
